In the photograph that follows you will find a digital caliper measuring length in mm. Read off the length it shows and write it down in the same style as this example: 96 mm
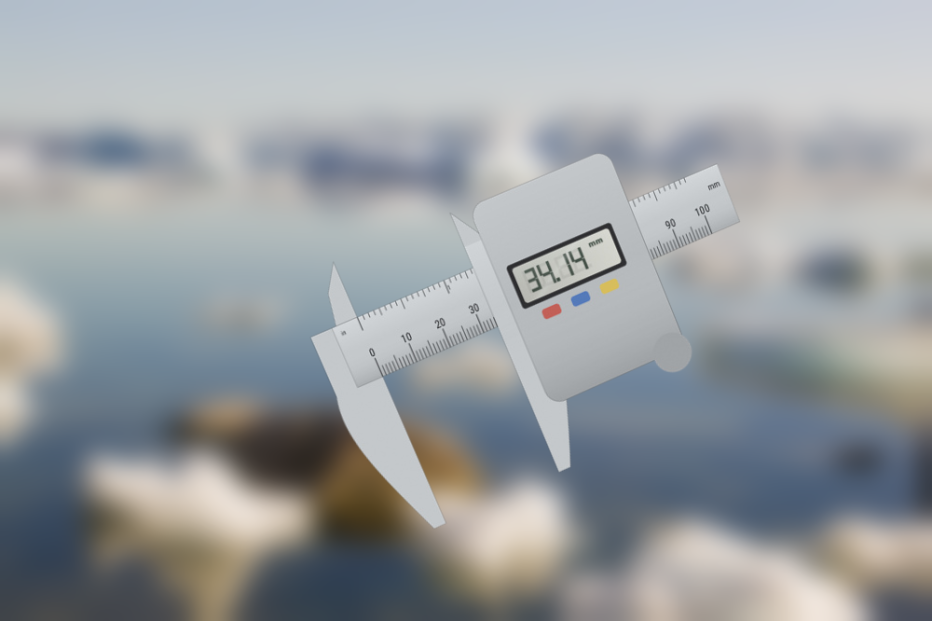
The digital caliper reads 34.14 mm
